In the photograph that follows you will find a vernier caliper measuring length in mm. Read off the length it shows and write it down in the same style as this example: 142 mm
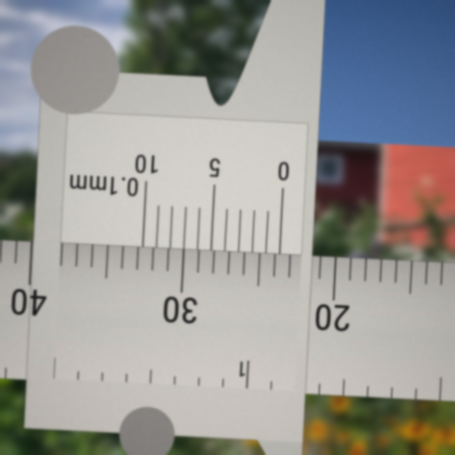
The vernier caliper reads 23.7 mm
